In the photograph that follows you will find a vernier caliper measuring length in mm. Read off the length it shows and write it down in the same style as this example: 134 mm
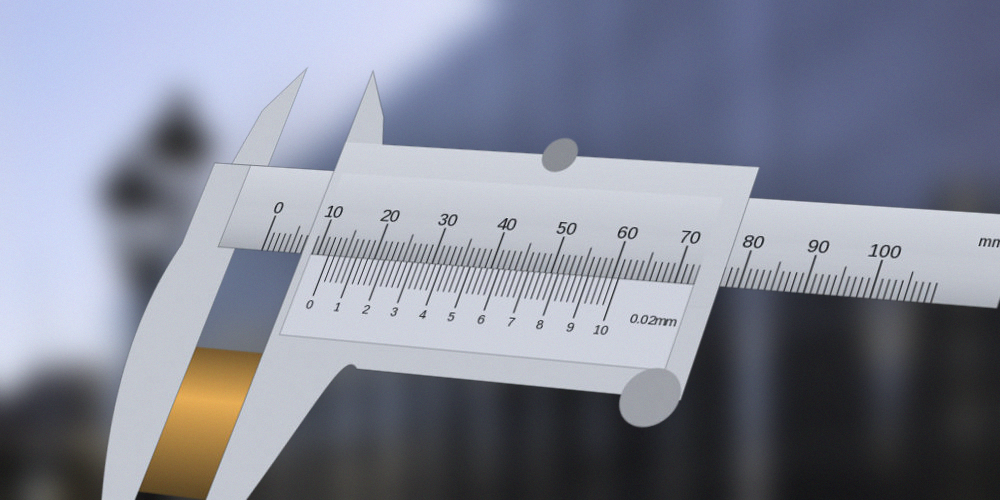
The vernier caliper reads 12.0 mm
